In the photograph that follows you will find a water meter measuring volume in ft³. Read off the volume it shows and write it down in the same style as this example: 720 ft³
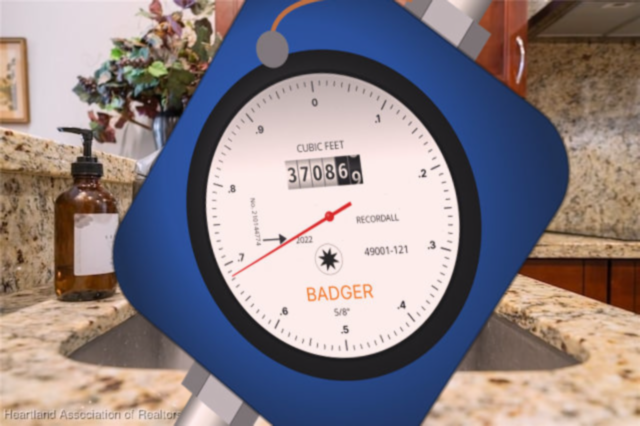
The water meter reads 370868.68 ft³
